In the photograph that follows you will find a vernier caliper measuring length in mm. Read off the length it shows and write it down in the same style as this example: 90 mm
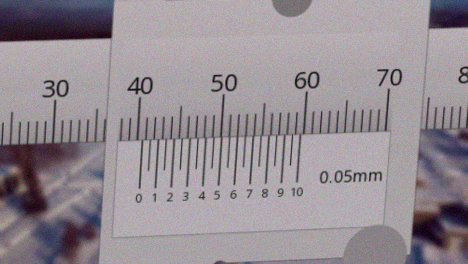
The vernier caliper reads 40.6 mm
